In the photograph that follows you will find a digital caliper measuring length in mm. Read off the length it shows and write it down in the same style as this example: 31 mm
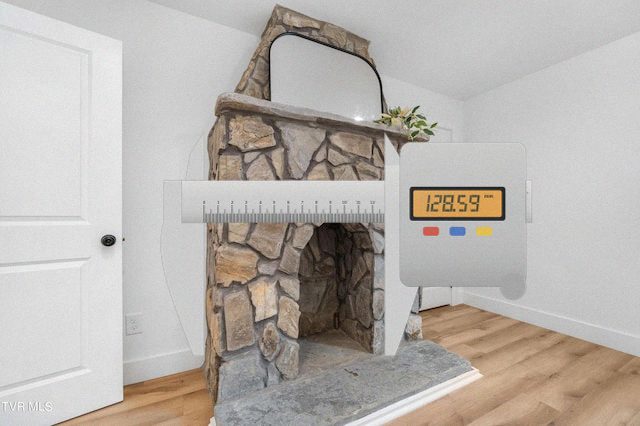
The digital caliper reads 128.59 mm
